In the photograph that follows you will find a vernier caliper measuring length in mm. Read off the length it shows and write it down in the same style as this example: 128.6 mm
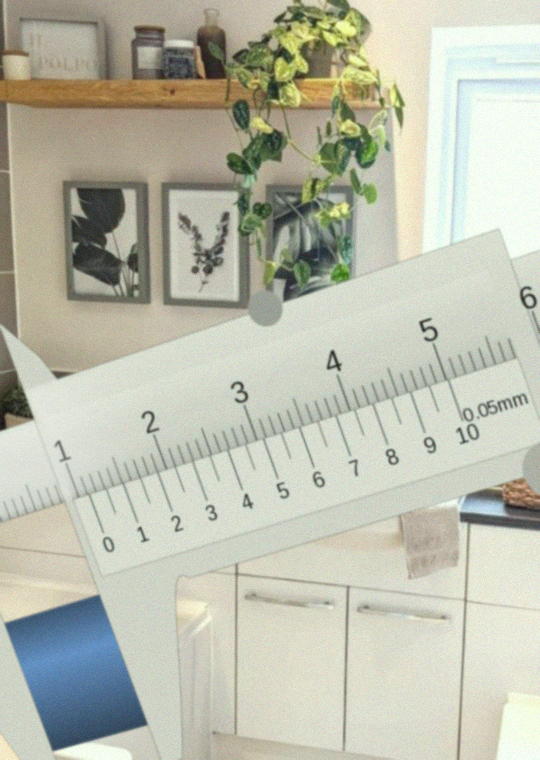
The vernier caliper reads 11.2 mm
